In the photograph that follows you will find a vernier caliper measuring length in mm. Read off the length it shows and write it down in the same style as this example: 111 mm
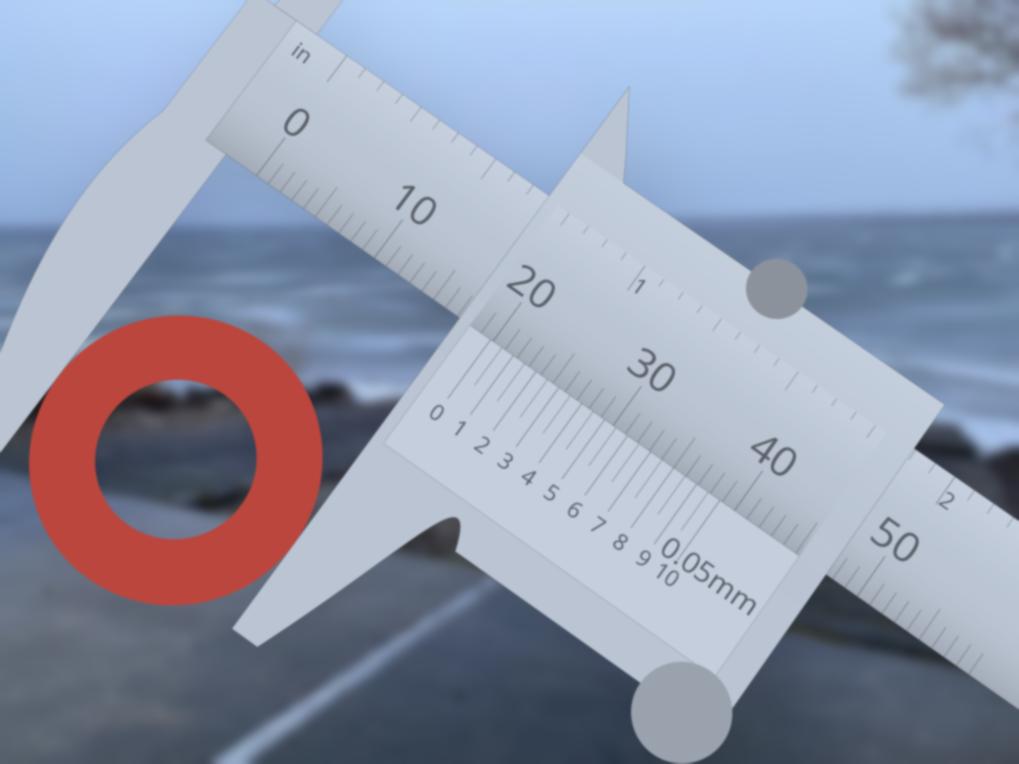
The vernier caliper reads 19.8 mm
